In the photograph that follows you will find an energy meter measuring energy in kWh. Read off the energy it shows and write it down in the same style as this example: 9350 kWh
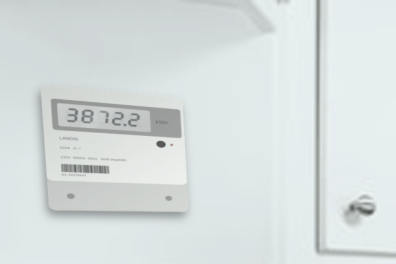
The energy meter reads 3872.2 kWh
